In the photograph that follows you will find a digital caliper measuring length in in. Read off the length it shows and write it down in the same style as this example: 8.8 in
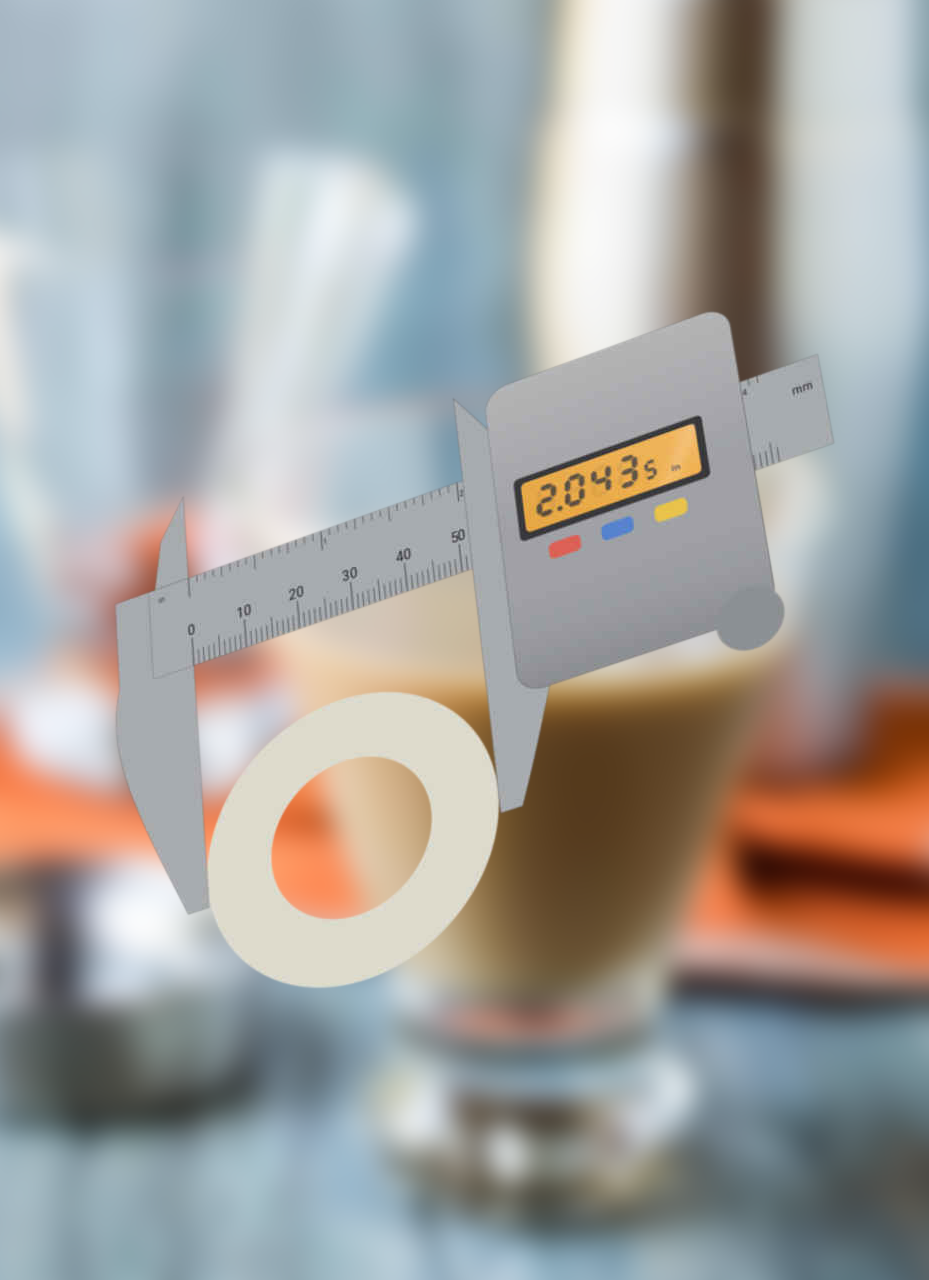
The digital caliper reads 2.0435 in
